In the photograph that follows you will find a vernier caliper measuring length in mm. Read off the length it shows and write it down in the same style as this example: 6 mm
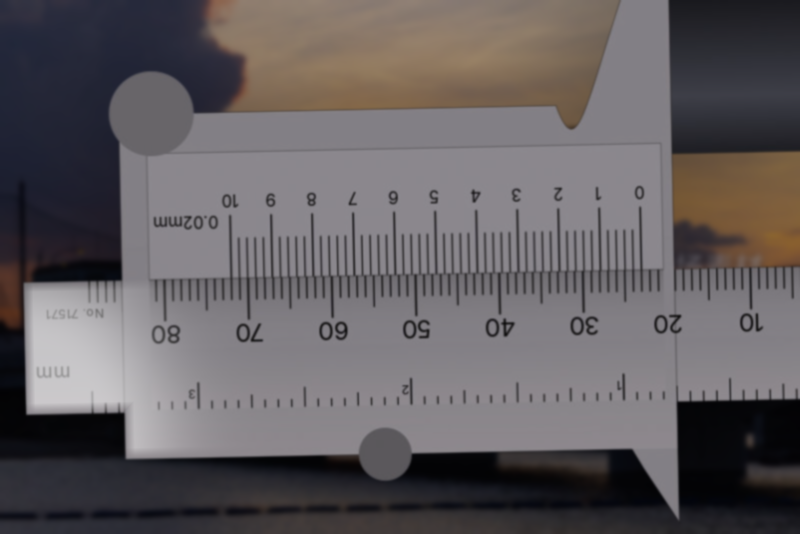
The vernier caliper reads 23.0 mm
